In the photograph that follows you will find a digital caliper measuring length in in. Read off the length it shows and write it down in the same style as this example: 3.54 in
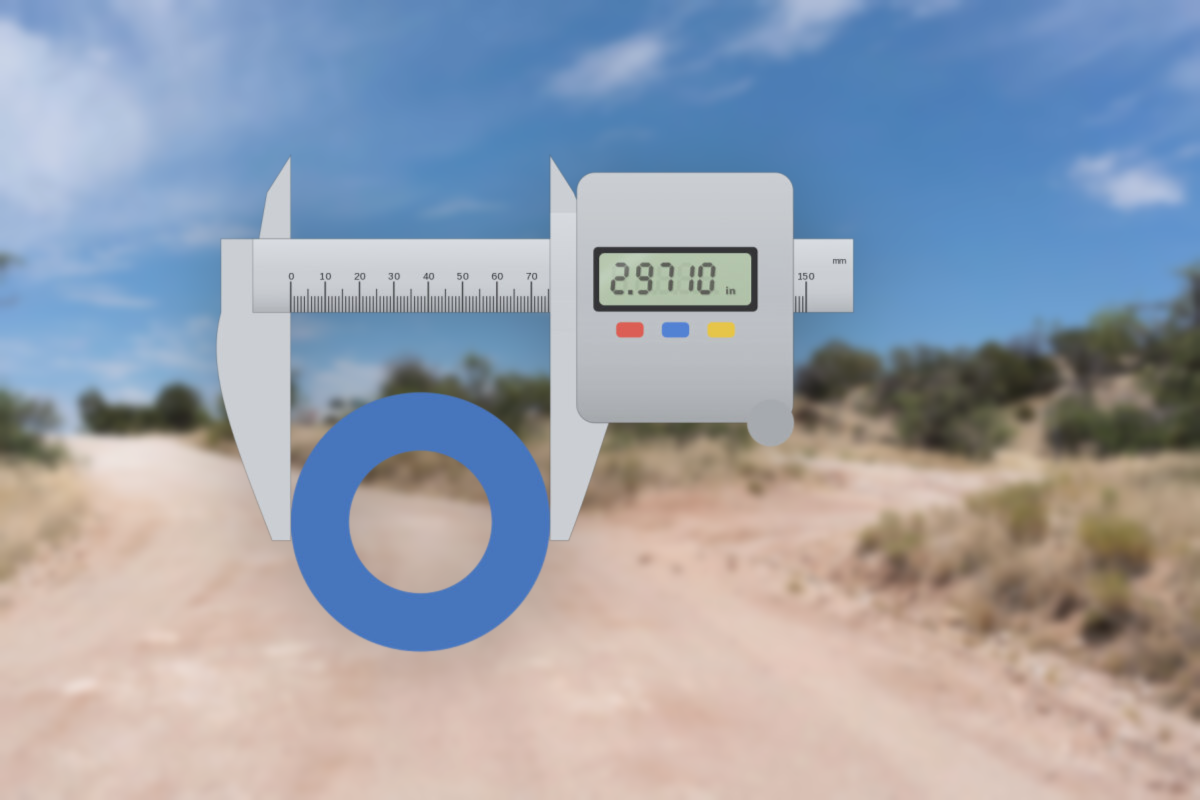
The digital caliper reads 2.9710 in
